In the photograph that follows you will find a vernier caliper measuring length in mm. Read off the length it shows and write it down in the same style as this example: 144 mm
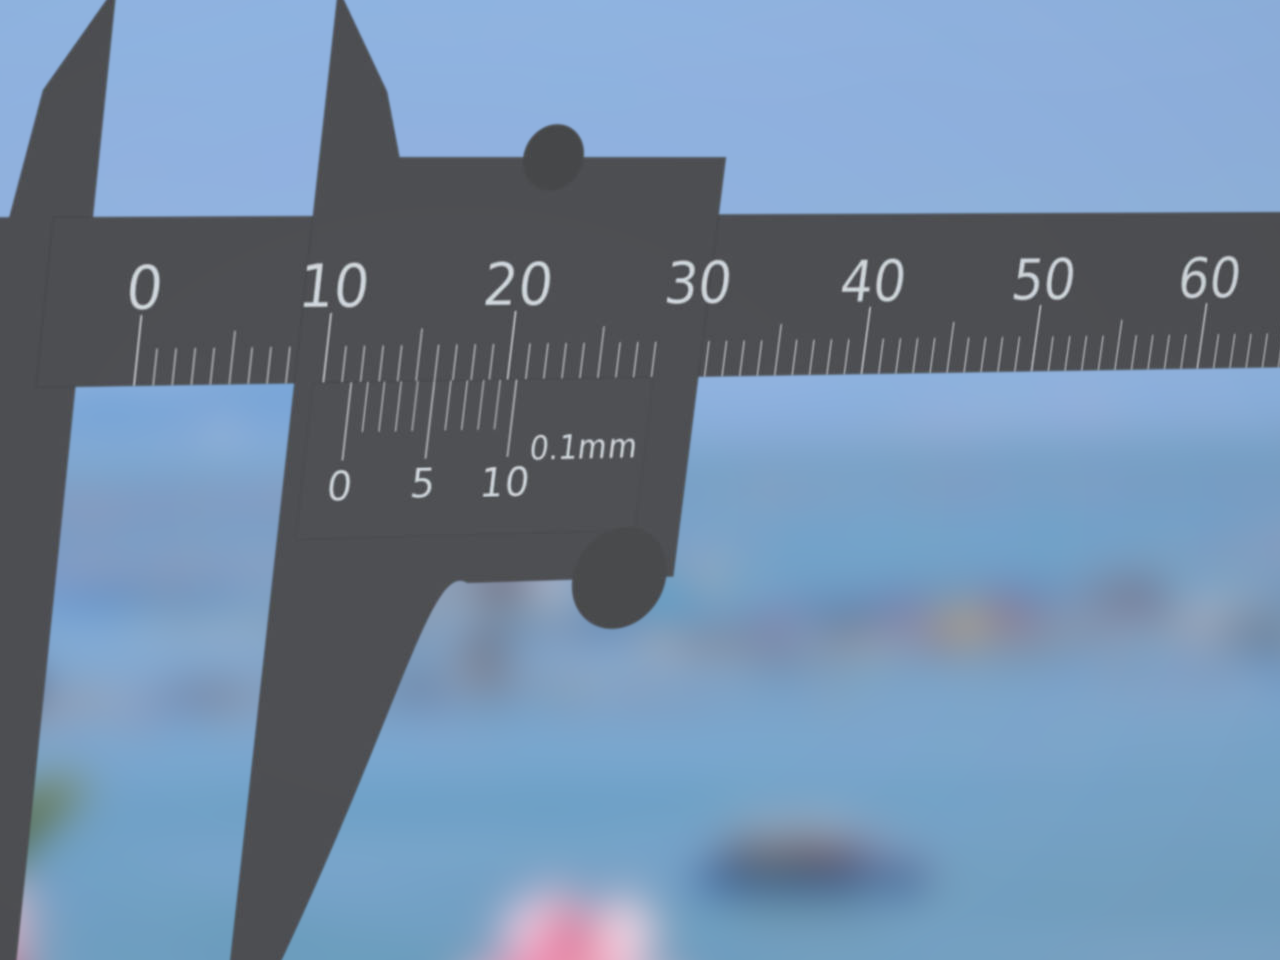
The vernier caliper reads 11.5 mm
